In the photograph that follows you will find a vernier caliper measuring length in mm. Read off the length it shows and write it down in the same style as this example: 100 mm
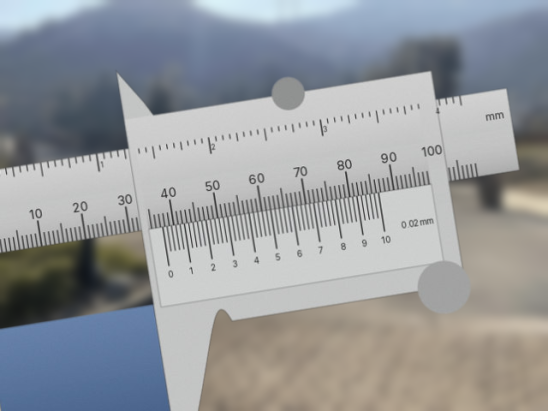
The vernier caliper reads 37.5 mm
